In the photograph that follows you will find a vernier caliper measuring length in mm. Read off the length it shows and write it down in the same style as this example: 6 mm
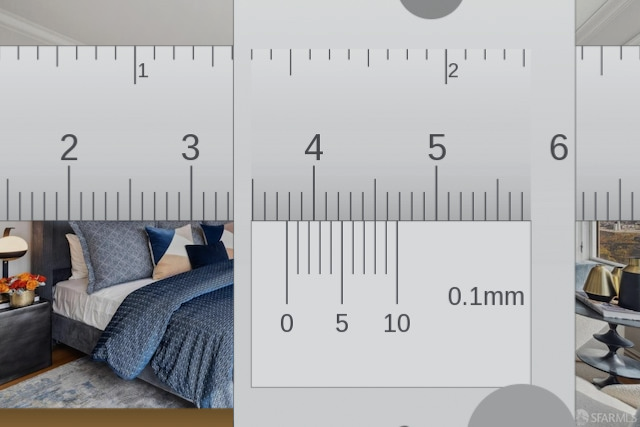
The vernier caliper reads 37.8 mm
